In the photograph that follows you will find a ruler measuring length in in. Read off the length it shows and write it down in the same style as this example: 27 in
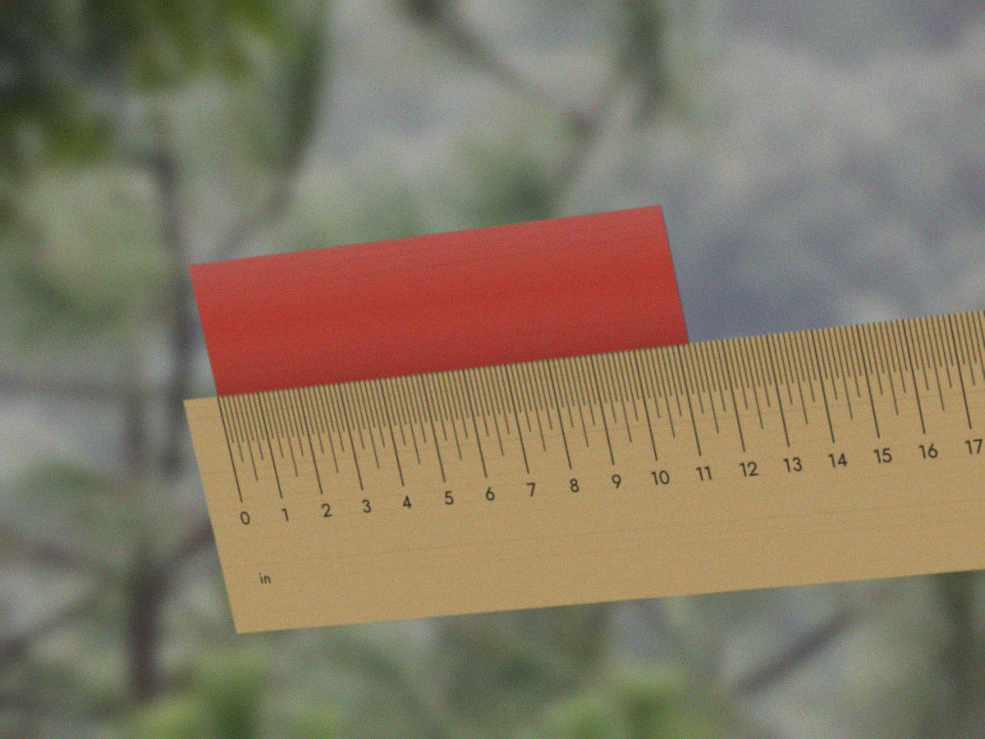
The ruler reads 11.25 in
